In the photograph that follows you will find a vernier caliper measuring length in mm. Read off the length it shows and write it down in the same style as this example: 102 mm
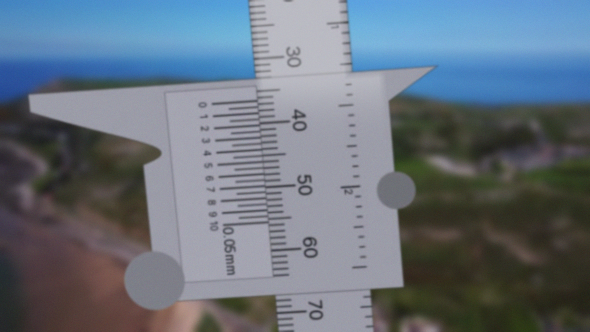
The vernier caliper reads 36.5 mm
